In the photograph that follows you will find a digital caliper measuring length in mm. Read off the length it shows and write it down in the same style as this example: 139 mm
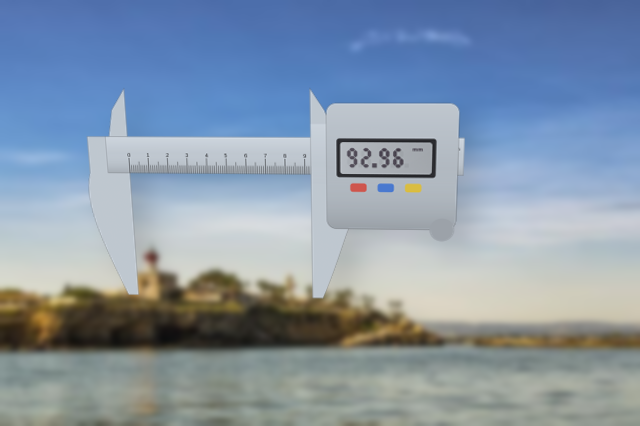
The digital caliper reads 92.96 mm
